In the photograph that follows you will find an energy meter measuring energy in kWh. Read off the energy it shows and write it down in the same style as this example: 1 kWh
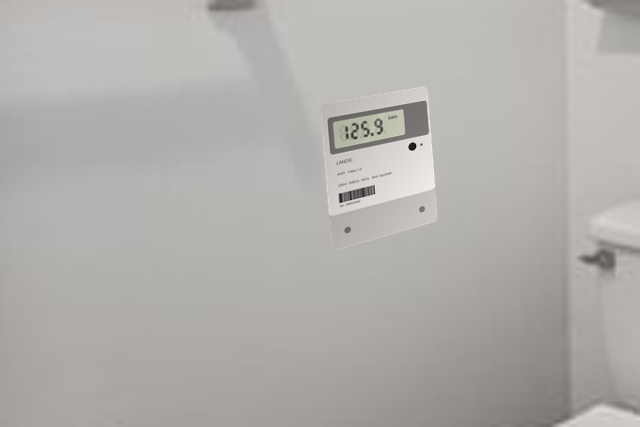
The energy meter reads 125.9 kWh
